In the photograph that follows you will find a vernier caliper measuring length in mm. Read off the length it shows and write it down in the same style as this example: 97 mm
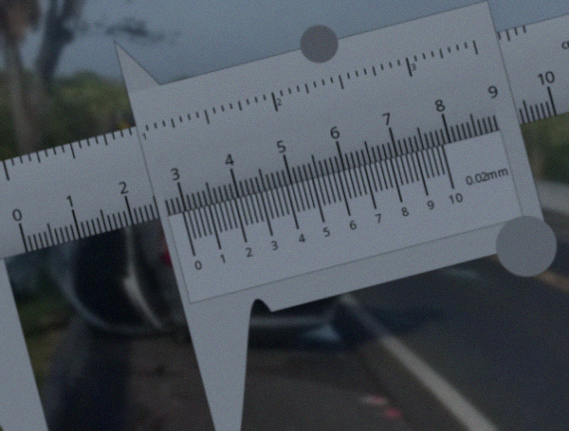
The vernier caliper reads 29.5 mm
